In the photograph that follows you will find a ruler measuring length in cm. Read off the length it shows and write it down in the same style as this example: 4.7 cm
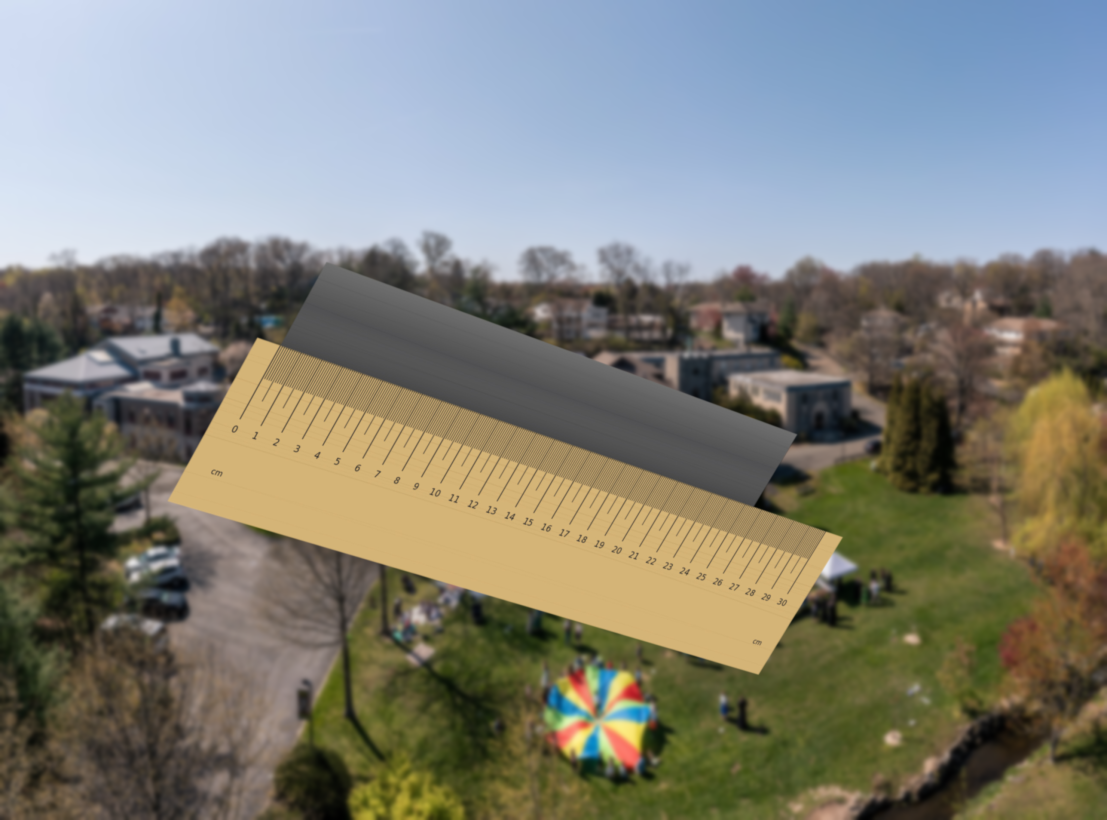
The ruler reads 25.5 cm
